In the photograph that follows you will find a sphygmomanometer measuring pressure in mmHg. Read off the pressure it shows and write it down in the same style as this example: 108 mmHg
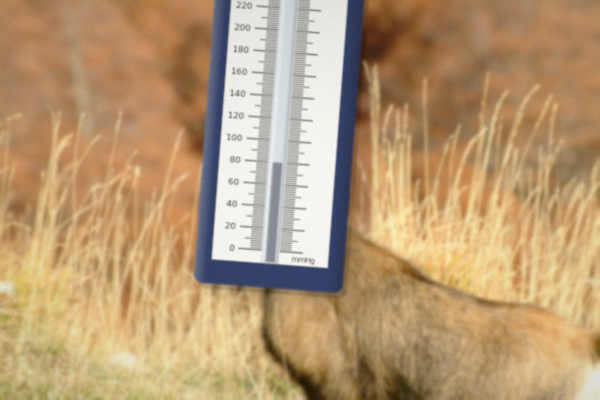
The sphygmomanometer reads 80 mmHg
